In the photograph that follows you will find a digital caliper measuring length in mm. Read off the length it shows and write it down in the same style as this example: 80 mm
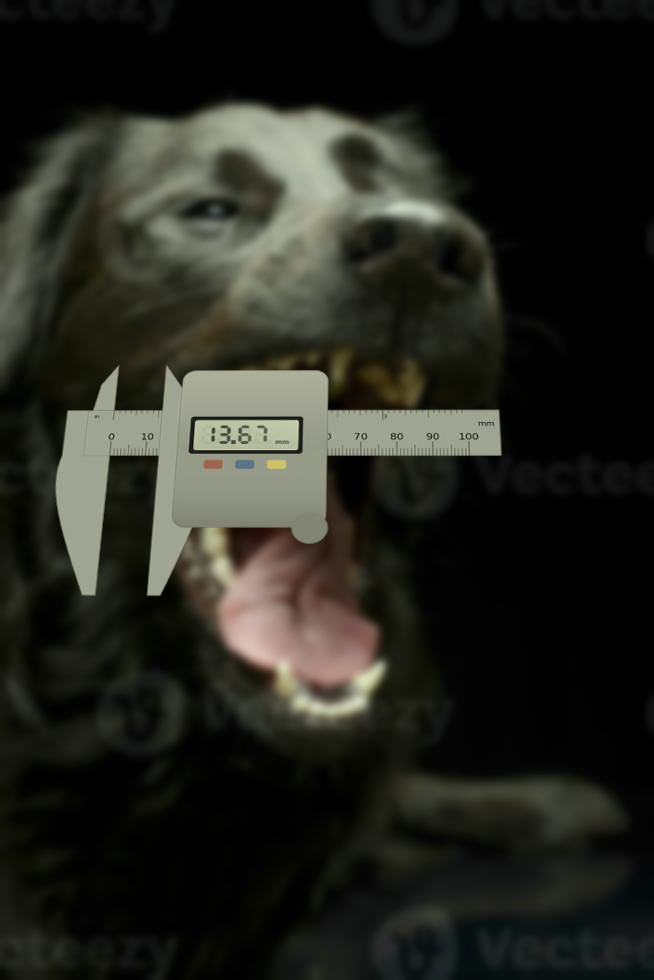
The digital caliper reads 13.67 mm
